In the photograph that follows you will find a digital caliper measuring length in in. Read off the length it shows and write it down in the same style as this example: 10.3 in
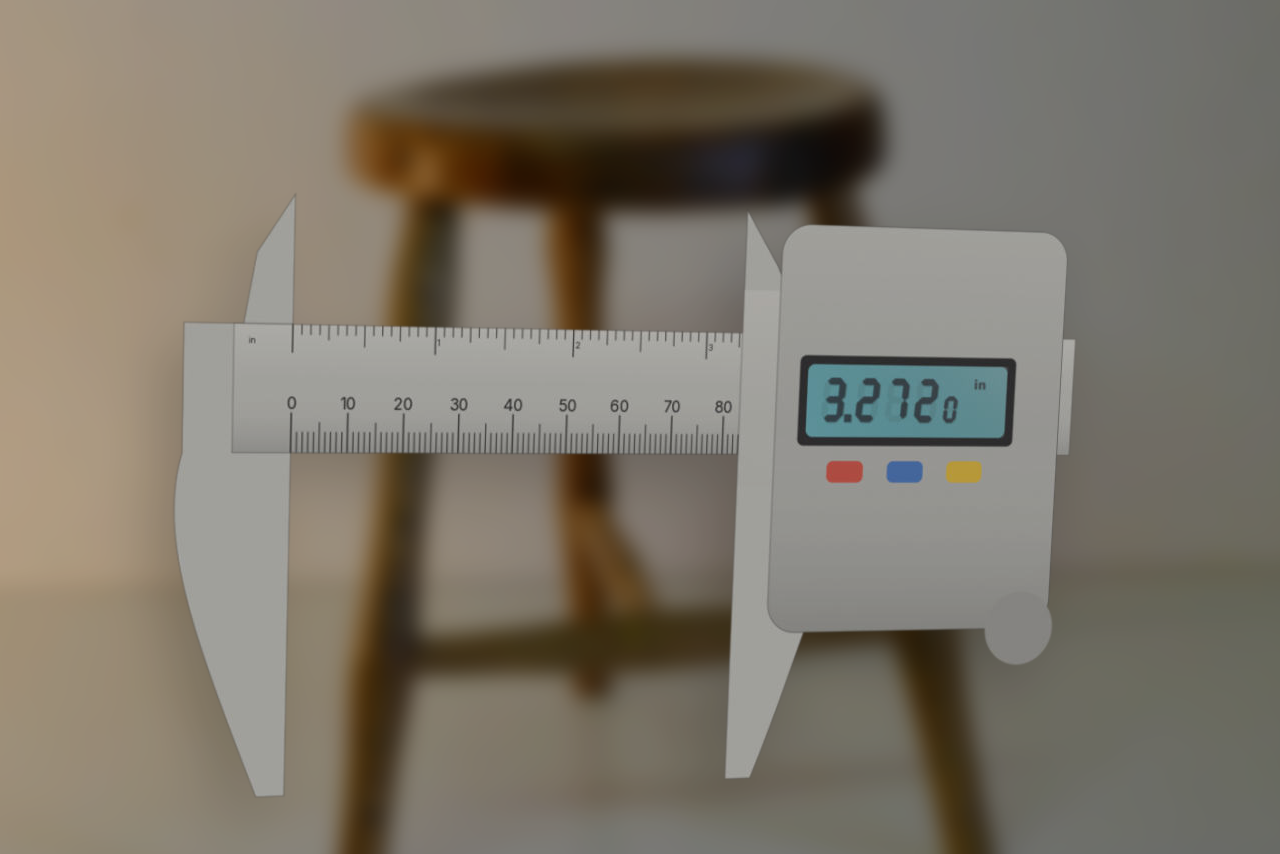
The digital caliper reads 3.2720 in
